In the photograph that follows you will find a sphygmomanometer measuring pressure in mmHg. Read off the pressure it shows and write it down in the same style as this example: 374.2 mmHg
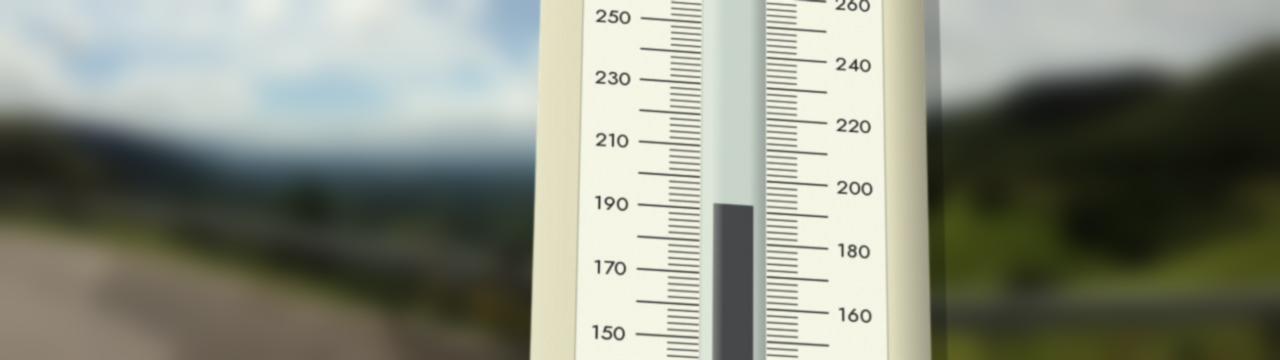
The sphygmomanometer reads 192 mmHg
